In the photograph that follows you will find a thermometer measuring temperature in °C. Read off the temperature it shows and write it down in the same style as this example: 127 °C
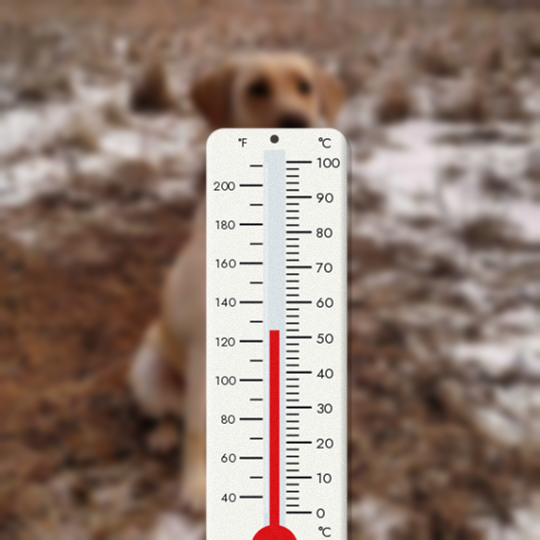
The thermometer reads 52 °C
